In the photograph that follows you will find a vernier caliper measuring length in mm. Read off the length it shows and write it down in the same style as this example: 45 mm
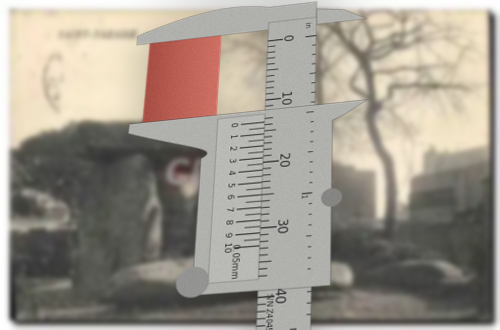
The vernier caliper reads 13.6 mm
